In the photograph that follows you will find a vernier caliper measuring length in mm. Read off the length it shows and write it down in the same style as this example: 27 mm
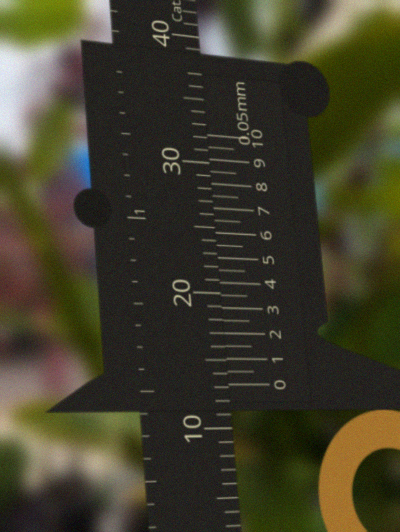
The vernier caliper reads 13.2 mm
